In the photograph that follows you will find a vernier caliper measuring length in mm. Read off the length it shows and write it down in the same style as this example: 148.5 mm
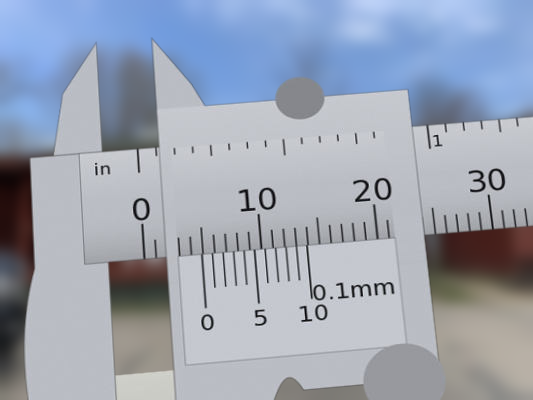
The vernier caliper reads 4.9 mm
